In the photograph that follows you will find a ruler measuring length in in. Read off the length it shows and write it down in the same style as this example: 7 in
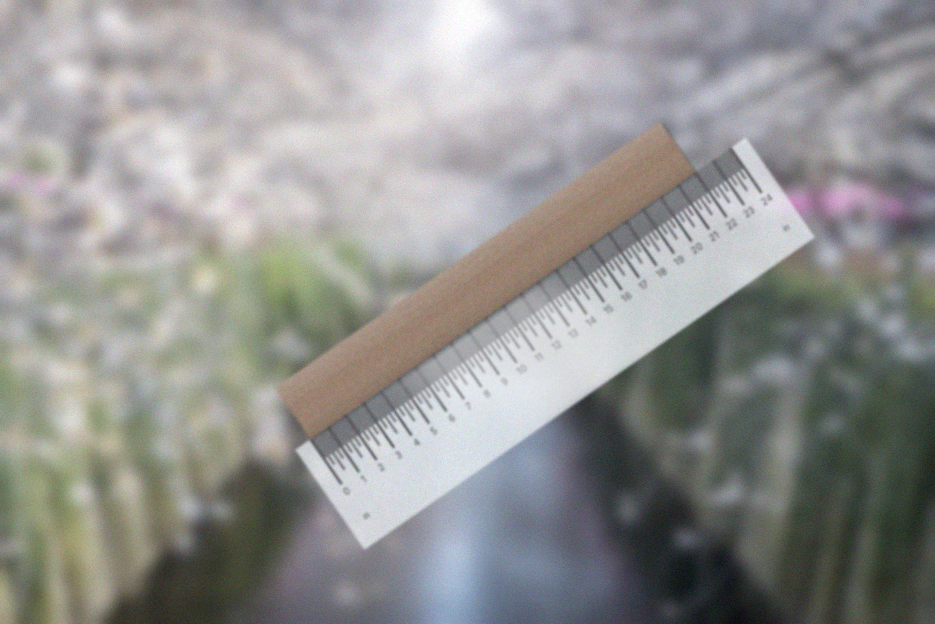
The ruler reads 22 in
